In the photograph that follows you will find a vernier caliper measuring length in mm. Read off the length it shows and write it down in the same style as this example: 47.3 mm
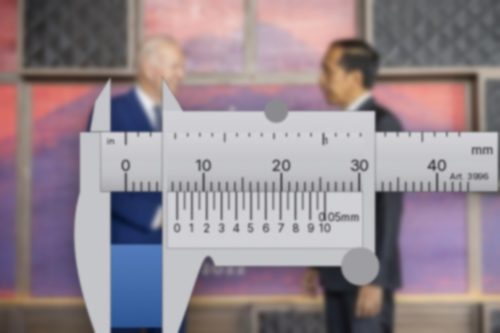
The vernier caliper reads 6.6 mm
